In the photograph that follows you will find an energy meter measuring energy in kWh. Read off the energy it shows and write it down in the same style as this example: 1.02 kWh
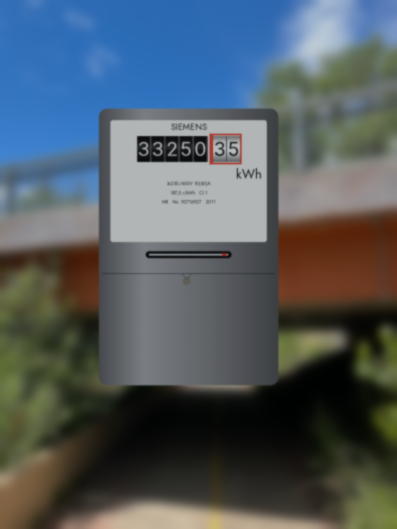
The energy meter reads 33250.35 kWh
